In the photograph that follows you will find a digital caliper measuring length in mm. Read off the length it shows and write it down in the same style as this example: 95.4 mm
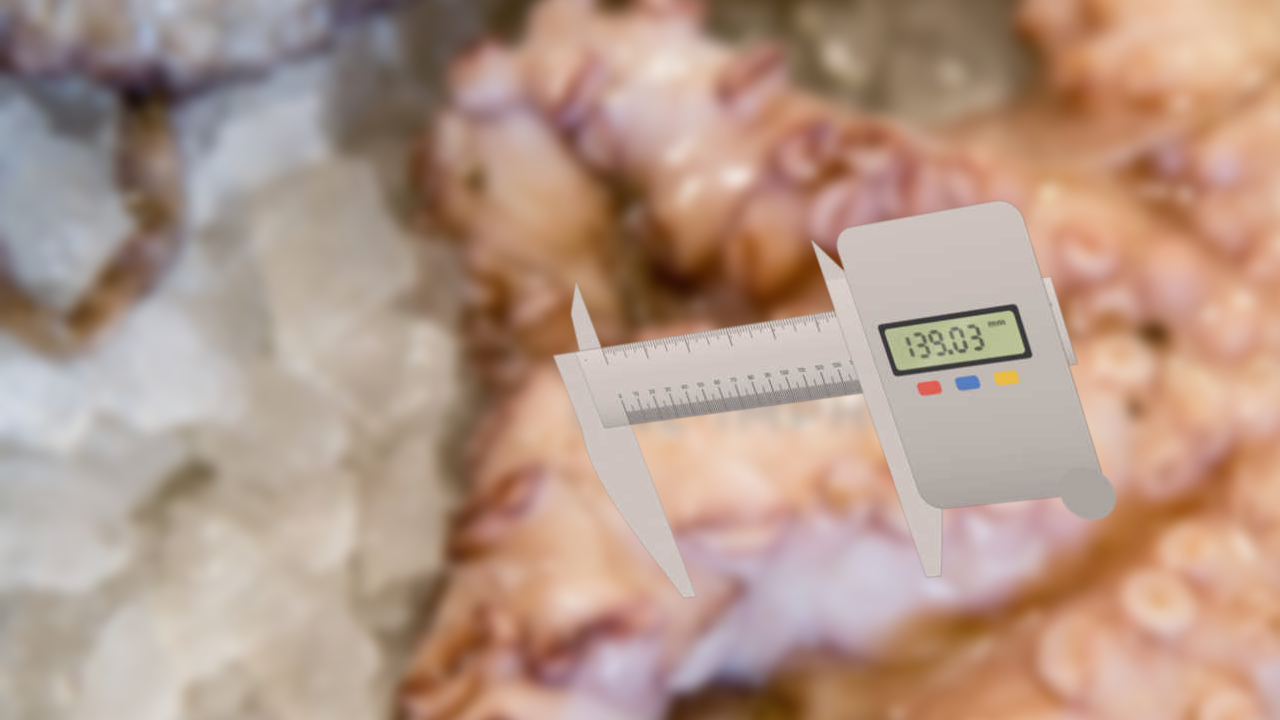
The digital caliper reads 139.03 mm
